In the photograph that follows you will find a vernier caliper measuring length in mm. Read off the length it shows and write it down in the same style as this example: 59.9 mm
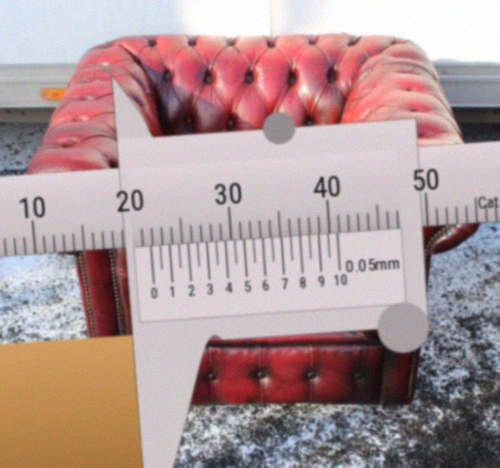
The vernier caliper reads 21.8 mm
